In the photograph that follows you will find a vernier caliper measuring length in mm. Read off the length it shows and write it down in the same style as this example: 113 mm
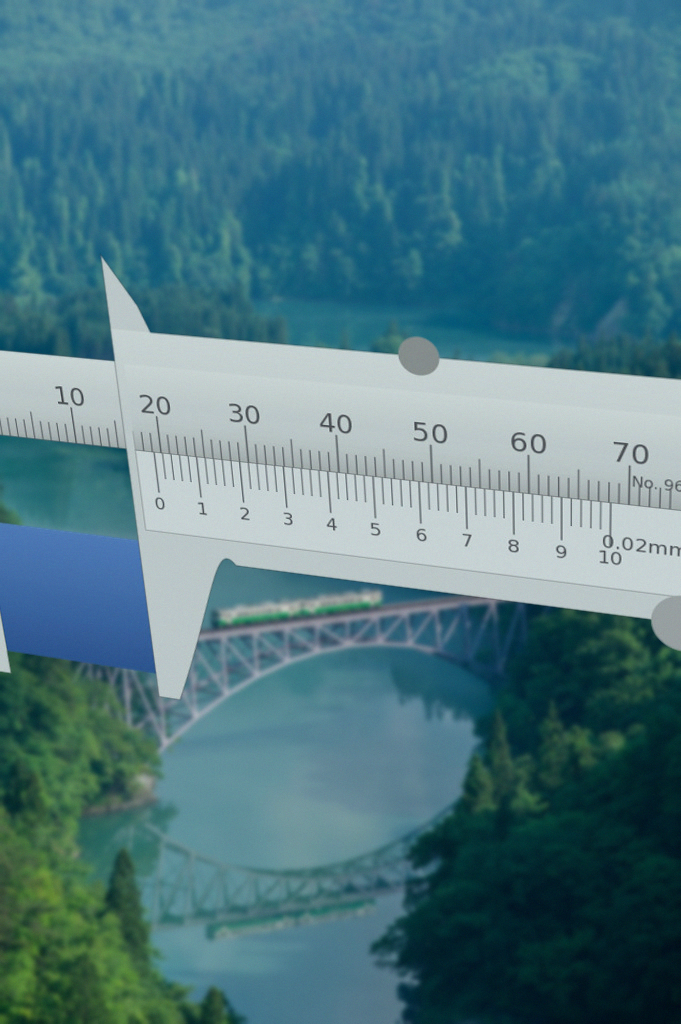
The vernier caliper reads 19.2 mm
